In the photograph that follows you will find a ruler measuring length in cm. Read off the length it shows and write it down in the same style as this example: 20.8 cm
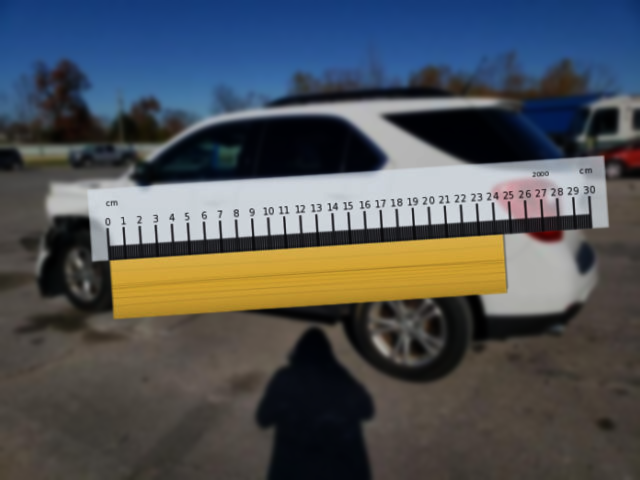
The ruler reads 24.5 cm
